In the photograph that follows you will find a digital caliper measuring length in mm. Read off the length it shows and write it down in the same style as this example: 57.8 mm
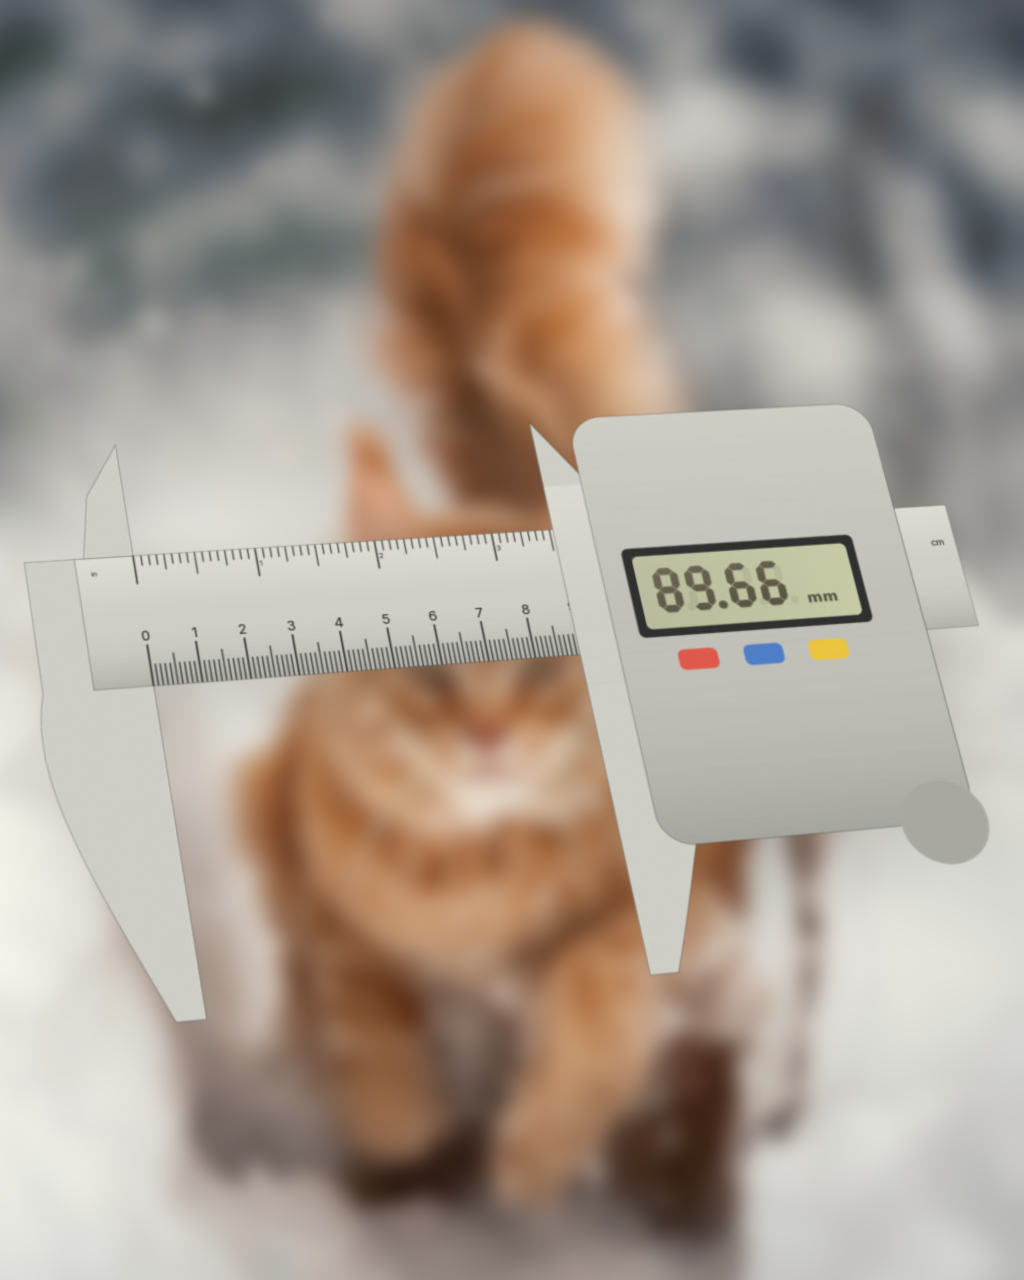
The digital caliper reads 89.66 mm
